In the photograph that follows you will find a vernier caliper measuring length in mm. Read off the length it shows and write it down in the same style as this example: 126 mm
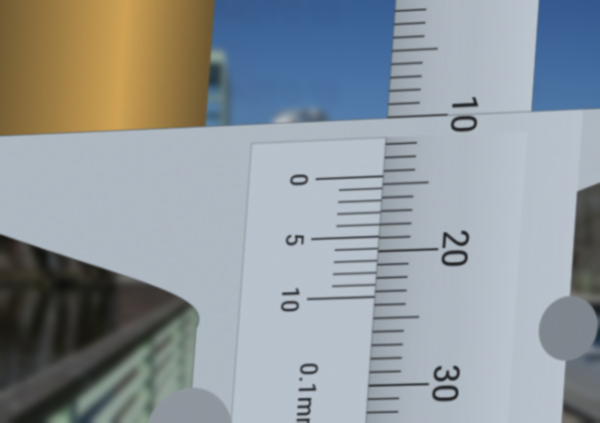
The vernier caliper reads 14.4 mm
